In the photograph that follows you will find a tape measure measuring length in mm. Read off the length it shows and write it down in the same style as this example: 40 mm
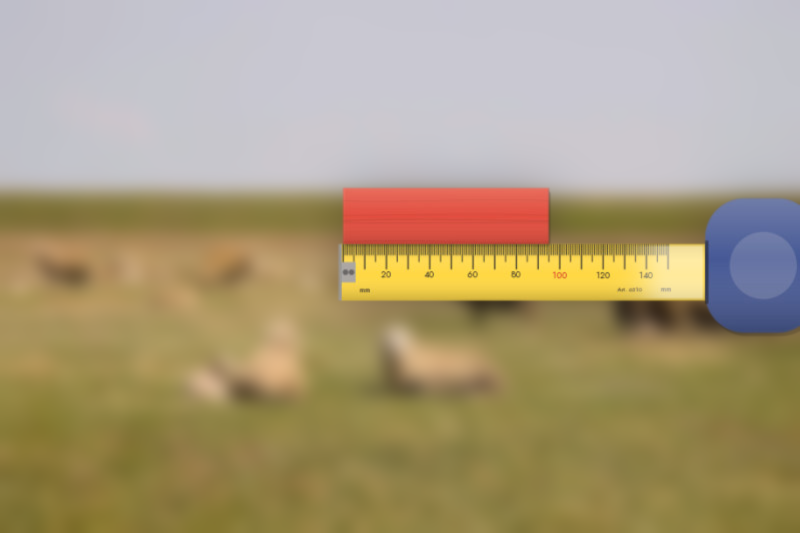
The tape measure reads 95 mm
